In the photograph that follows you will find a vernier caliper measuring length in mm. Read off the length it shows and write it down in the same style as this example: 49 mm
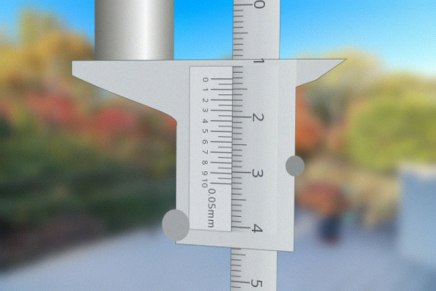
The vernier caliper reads 13.2 mm
